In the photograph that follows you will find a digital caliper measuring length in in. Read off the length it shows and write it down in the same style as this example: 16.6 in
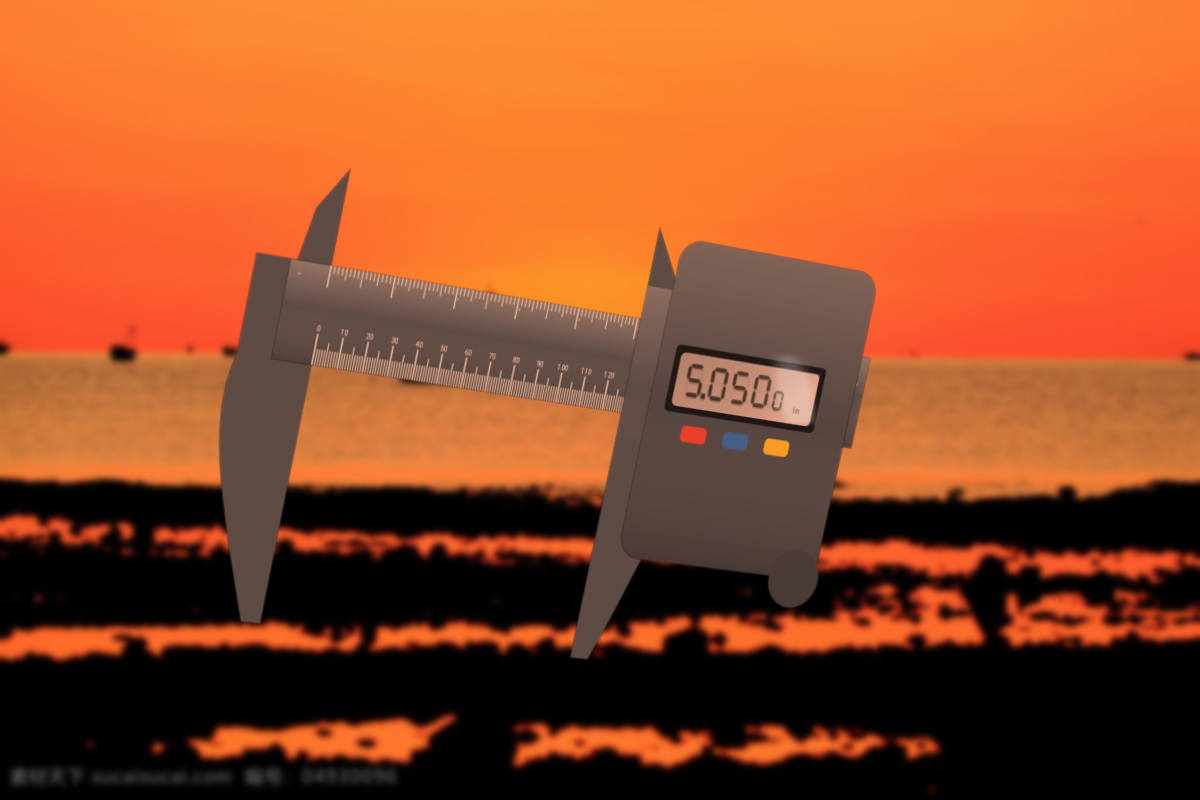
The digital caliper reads 5.0500 in
